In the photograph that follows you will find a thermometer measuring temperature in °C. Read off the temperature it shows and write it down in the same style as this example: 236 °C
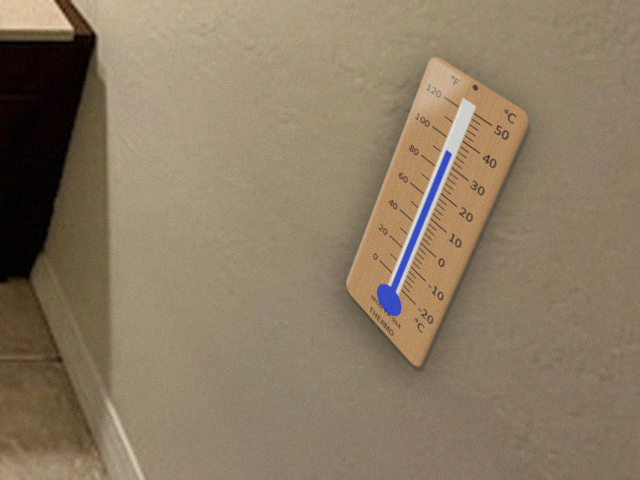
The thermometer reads 34 °C
